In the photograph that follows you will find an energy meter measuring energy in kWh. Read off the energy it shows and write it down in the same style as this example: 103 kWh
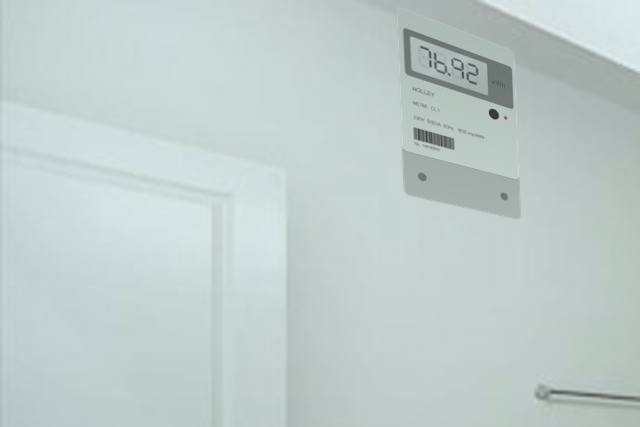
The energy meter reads 76.92 kWh
